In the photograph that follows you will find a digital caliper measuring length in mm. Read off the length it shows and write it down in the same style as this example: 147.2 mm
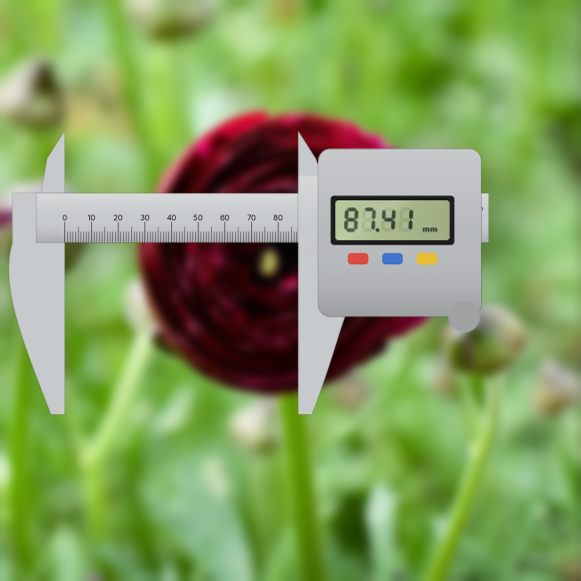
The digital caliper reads 87.41 mm
